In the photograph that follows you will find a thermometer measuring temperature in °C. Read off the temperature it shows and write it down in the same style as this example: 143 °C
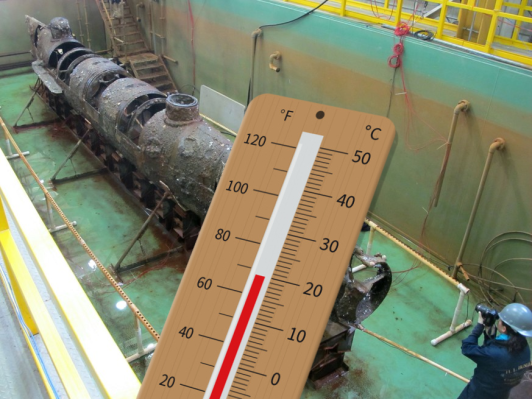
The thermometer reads 20 °C
